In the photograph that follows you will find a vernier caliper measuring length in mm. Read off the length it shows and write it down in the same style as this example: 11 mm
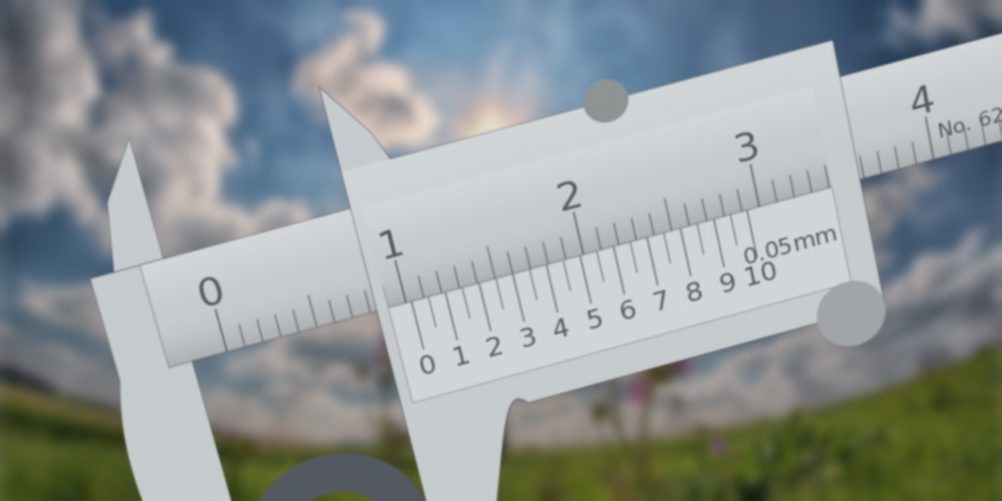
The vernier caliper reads 10.3 mm
